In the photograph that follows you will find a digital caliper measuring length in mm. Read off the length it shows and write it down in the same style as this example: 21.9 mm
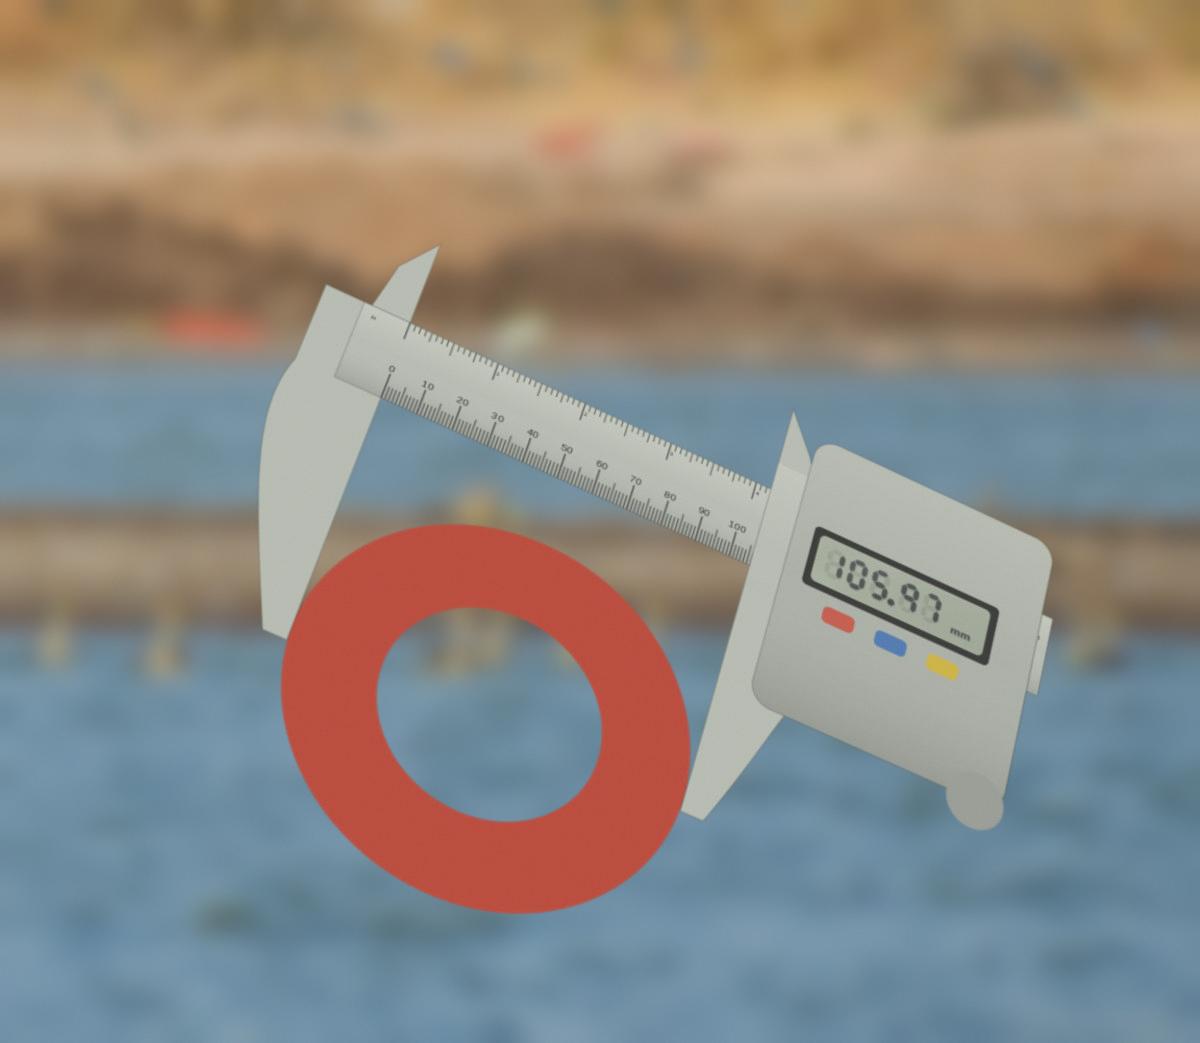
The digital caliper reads 105.97 mm
